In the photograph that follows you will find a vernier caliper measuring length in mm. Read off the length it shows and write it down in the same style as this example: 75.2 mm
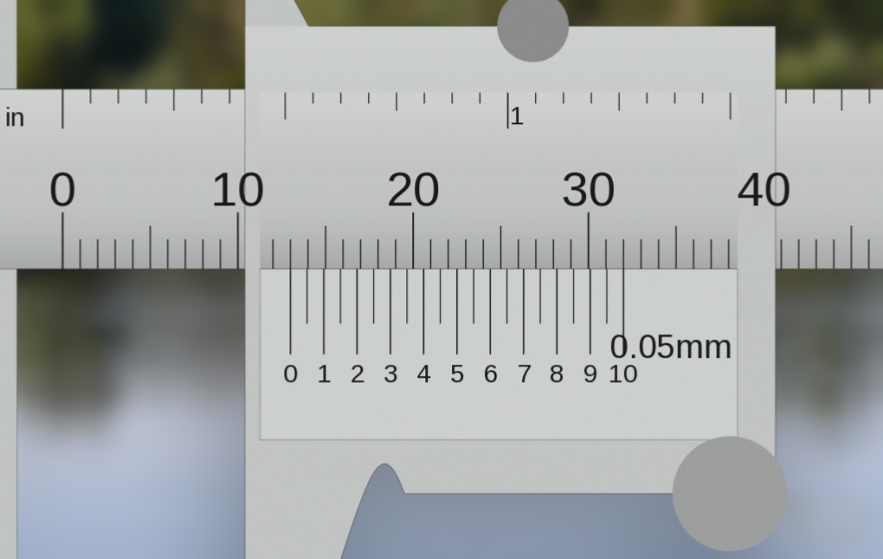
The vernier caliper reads 13.0 mm
